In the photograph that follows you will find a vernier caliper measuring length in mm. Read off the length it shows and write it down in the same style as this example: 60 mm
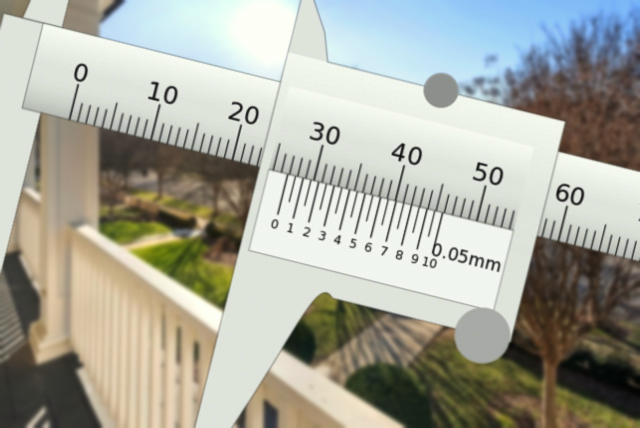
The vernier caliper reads 26.8 mm
